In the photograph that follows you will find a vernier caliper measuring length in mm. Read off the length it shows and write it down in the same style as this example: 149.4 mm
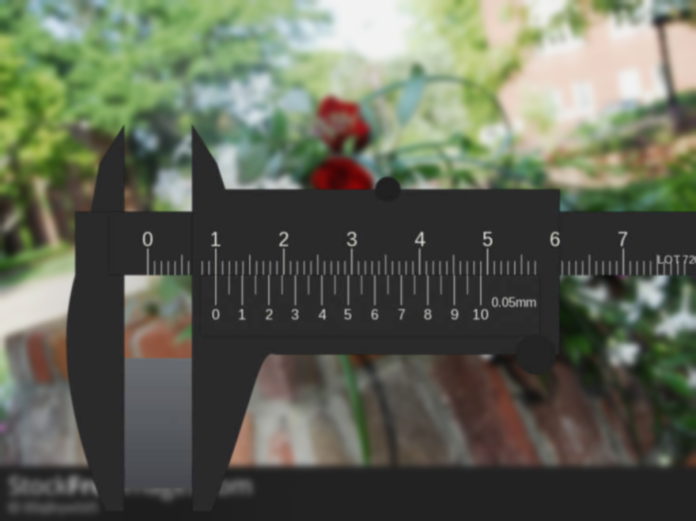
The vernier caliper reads 10.0 mm
